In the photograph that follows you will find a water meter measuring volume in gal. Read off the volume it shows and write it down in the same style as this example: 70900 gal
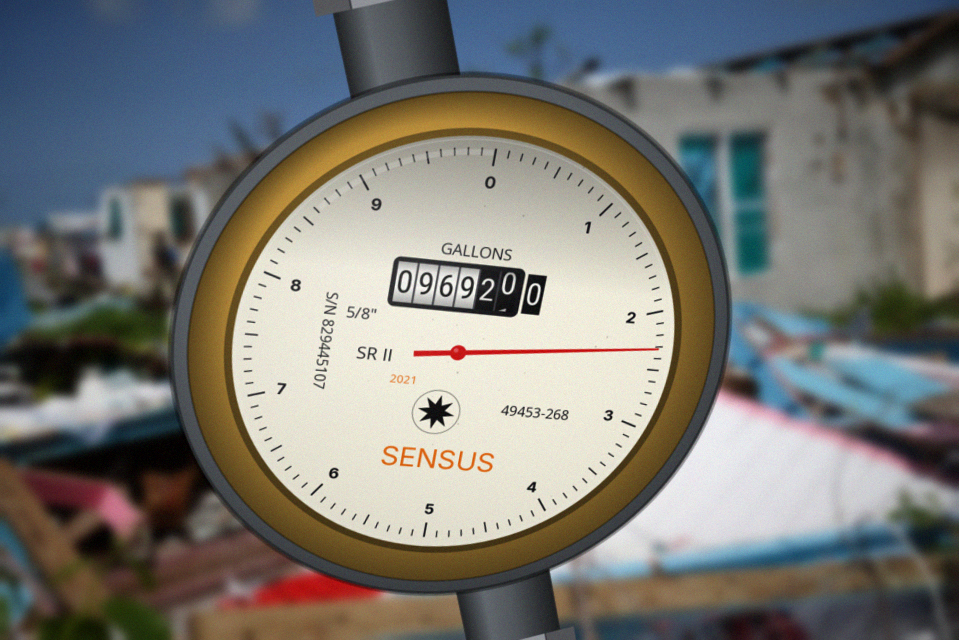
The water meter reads 969202.3 gal
